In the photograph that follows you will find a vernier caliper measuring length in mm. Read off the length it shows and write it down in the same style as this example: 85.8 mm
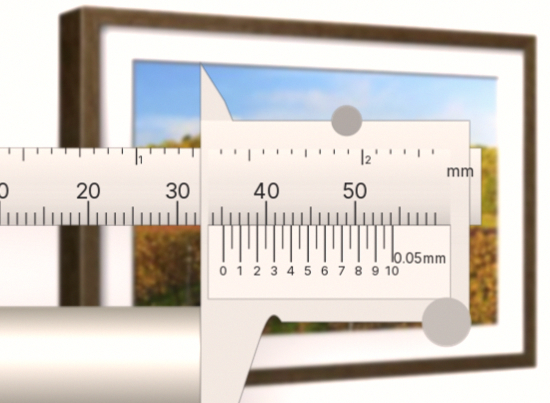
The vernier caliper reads 35.2 mm
